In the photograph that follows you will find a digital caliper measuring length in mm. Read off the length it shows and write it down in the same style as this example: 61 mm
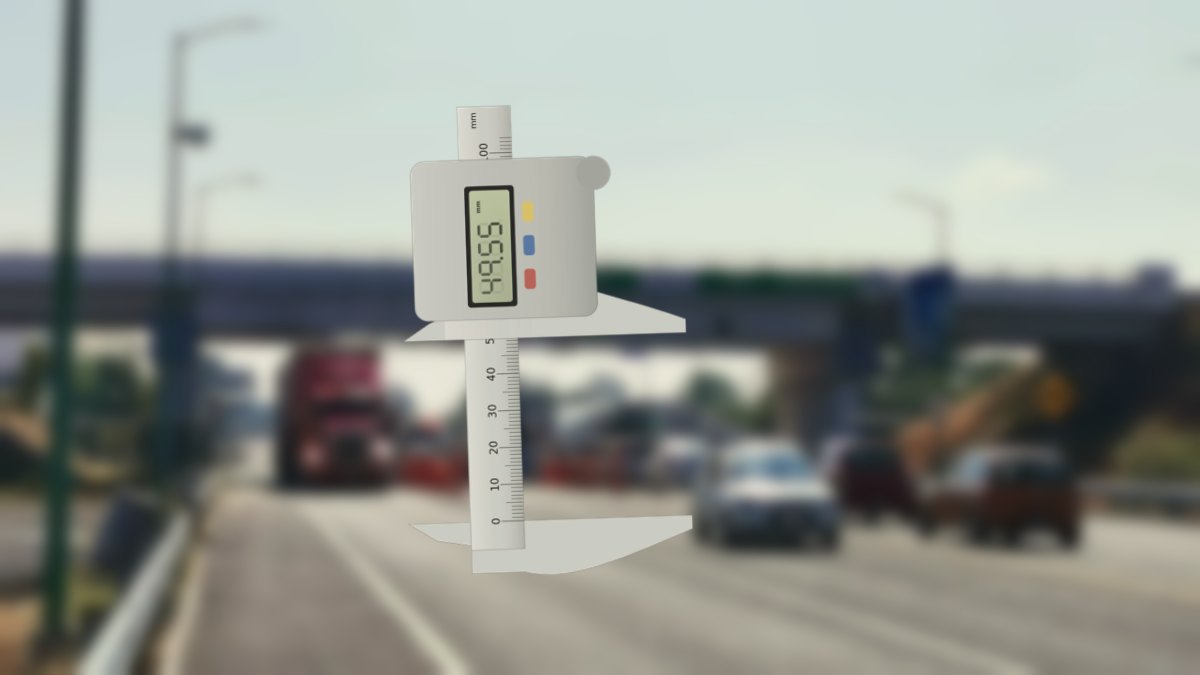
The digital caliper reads 49.55 mm
